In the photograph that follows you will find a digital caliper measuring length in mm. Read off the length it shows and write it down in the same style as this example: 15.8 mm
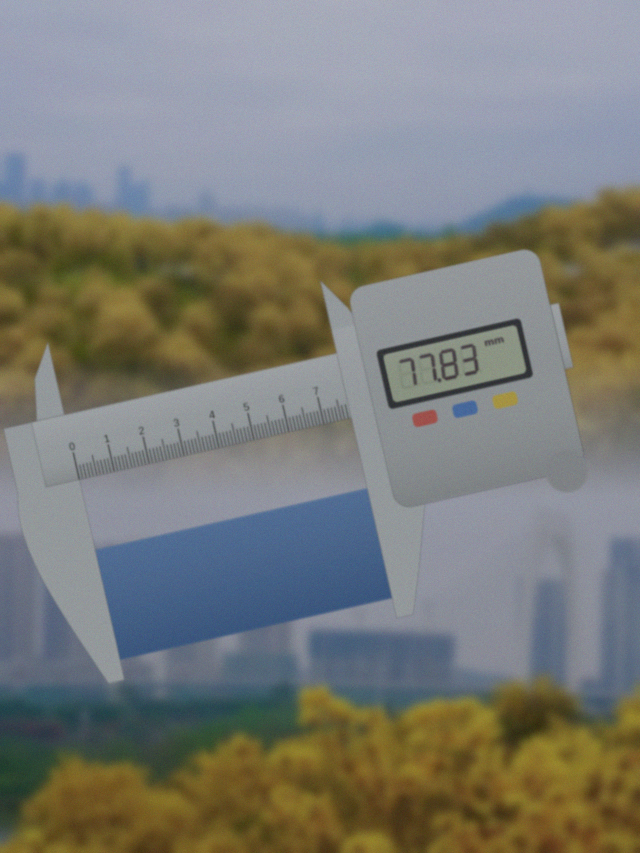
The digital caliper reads 77.83 mm
